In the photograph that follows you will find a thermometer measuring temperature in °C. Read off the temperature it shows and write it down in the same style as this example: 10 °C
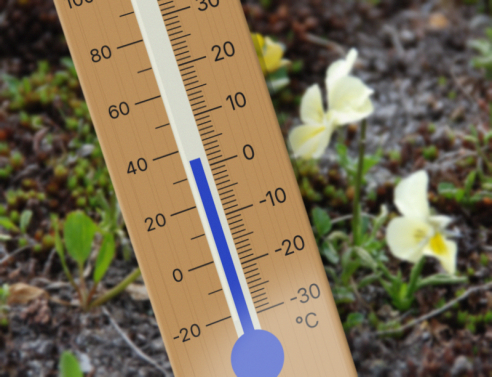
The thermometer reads 2 °C
